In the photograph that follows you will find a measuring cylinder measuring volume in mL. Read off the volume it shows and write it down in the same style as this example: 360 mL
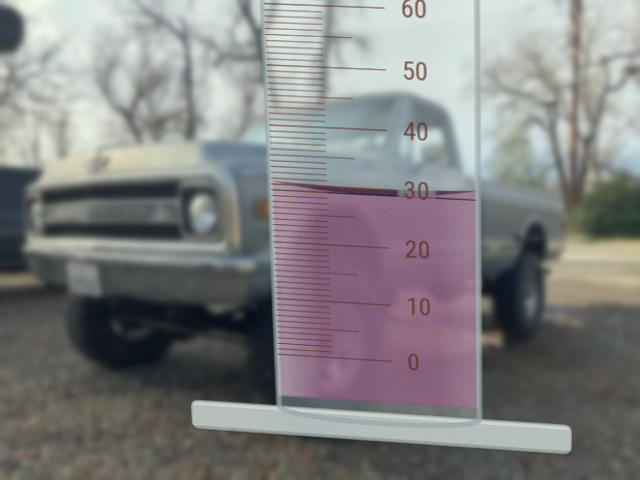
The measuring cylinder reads 29 mL
